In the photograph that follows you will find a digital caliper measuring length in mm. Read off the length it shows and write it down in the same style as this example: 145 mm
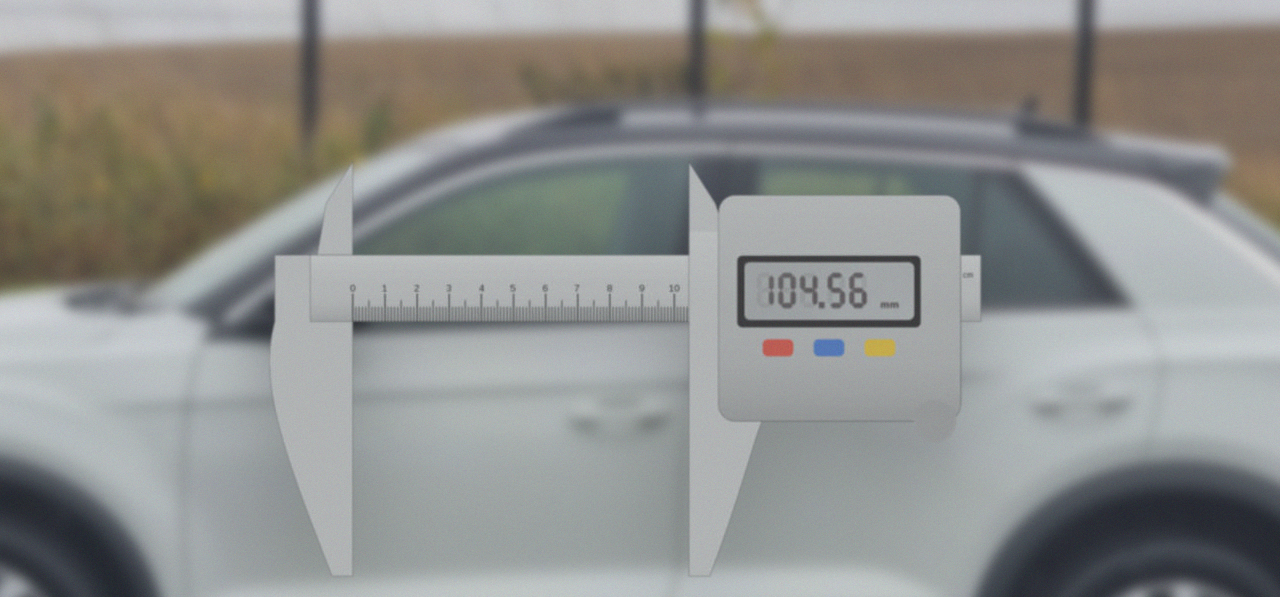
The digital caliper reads 104.56 mm
